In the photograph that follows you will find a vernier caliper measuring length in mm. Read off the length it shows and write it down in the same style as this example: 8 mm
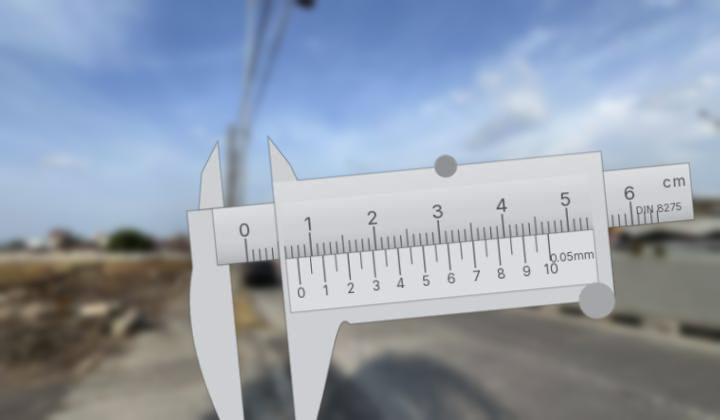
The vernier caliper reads 7.8 mm
